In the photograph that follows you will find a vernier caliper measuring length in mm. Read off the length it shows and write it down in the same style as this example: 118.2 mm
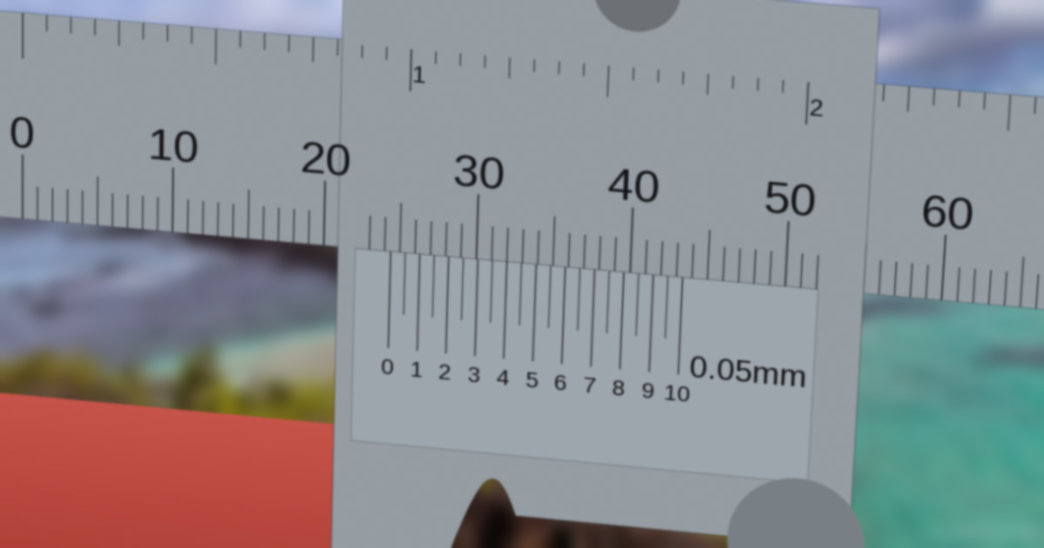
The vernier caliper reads 24.4 mm
